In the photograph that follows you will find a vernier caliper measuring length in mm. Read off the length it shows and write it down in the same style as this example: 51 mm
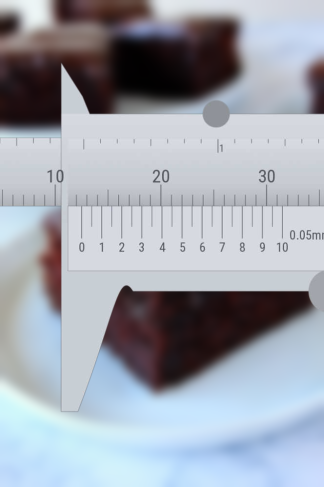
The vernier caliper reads 12.5 mm
